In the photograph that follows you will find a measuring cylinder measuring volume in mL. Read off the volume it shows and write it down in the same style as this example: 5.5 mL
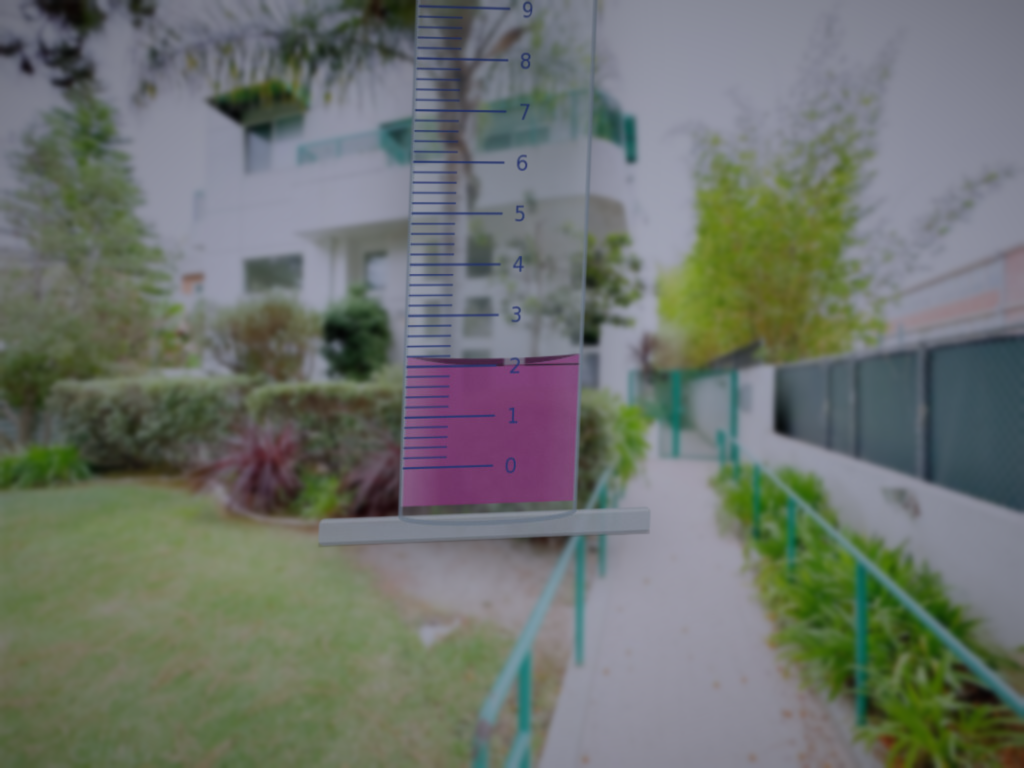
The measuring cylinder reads 2 mL
